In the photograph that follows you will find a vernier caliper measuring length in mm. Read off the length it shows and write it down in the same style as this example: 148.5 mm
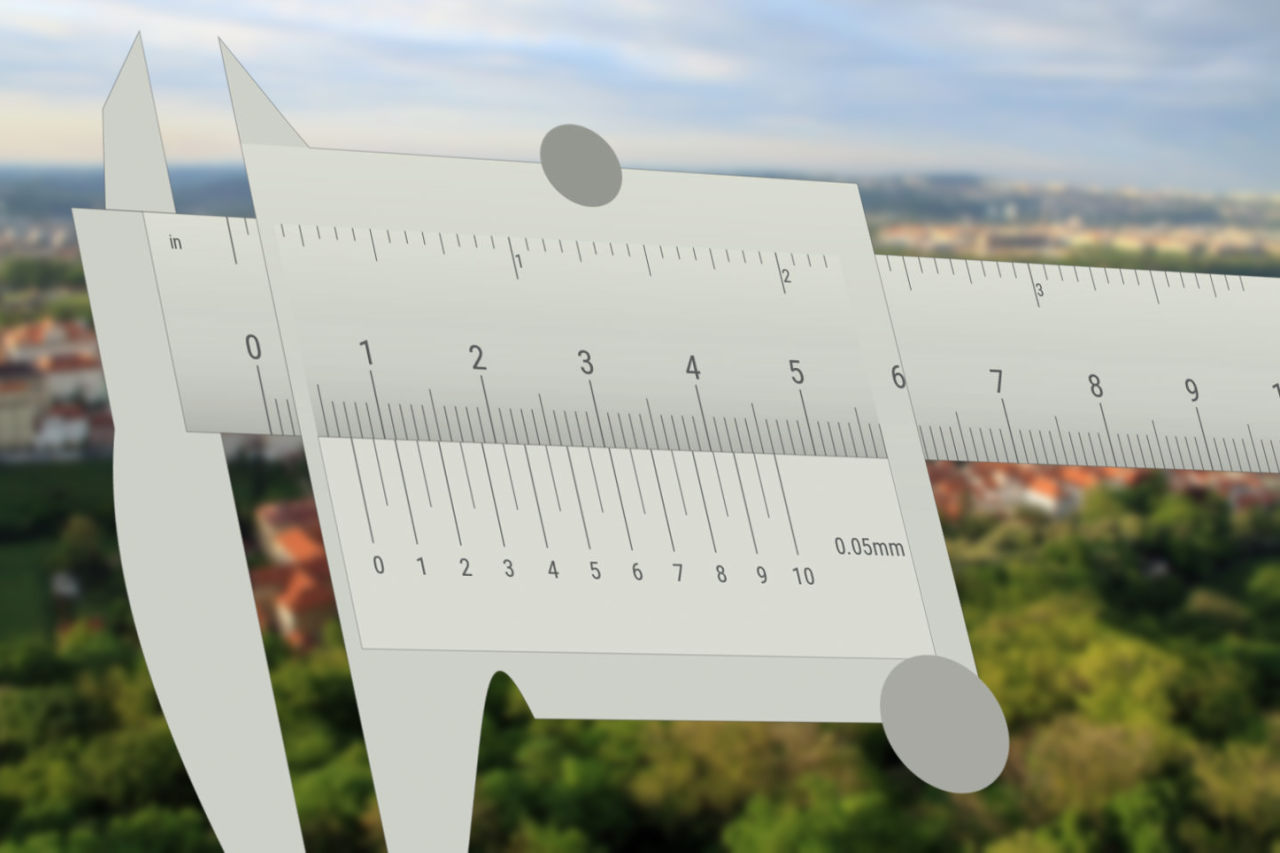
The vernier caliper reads 7.0 mm
